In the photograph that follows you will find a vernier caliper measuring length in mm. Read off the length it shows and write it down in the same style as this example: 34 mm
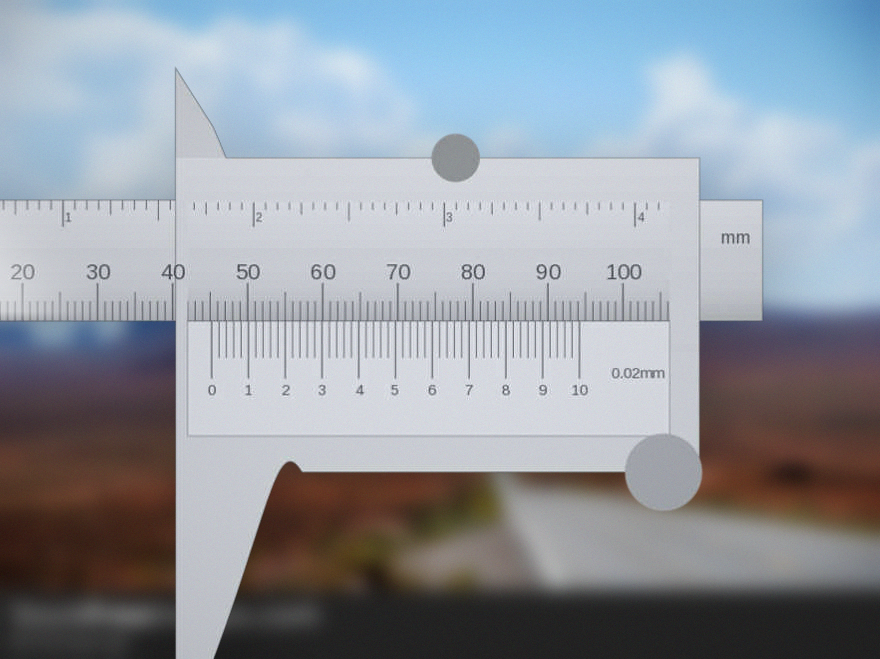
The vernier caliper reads 45.2 mm
